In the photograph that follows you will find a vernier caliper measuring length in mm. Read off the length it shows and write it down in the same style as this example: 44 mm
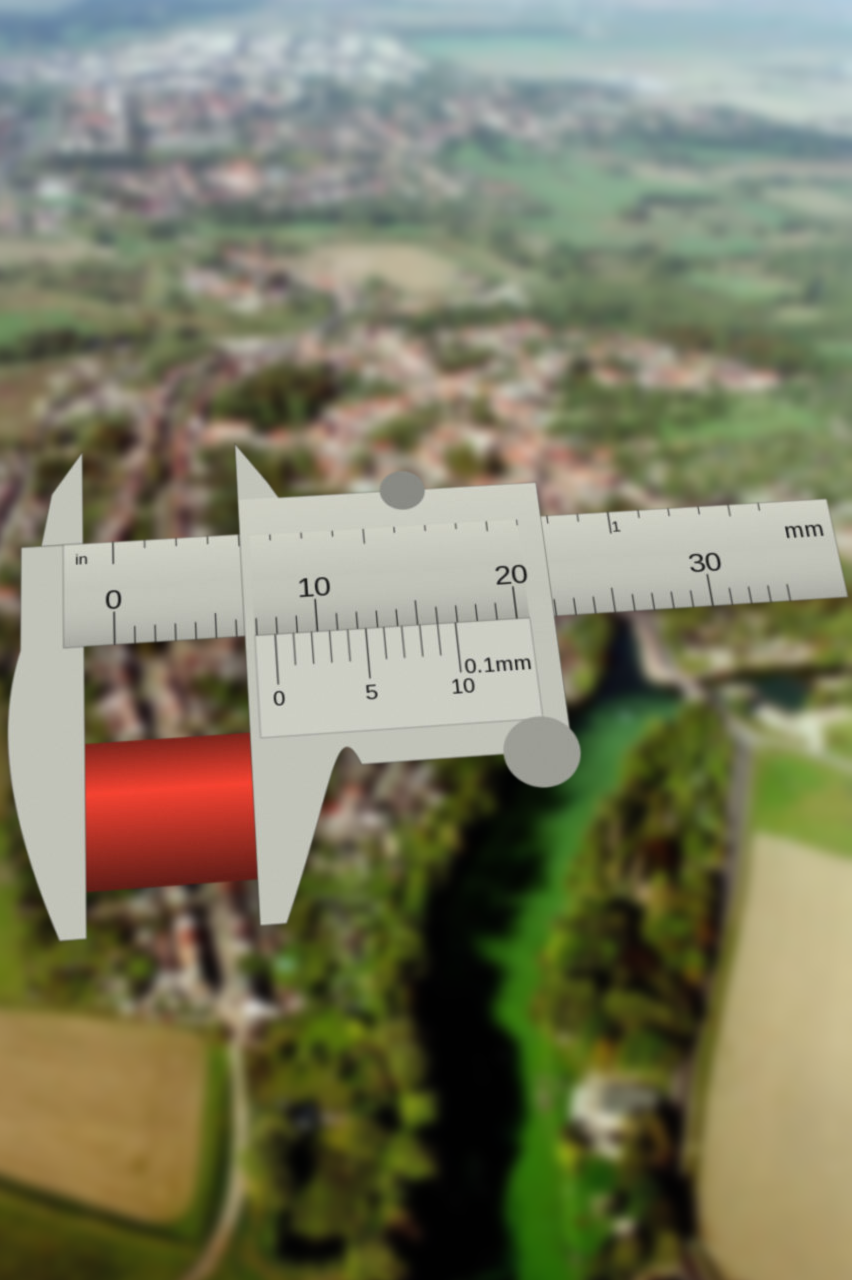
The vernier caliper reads 7.9 mm
